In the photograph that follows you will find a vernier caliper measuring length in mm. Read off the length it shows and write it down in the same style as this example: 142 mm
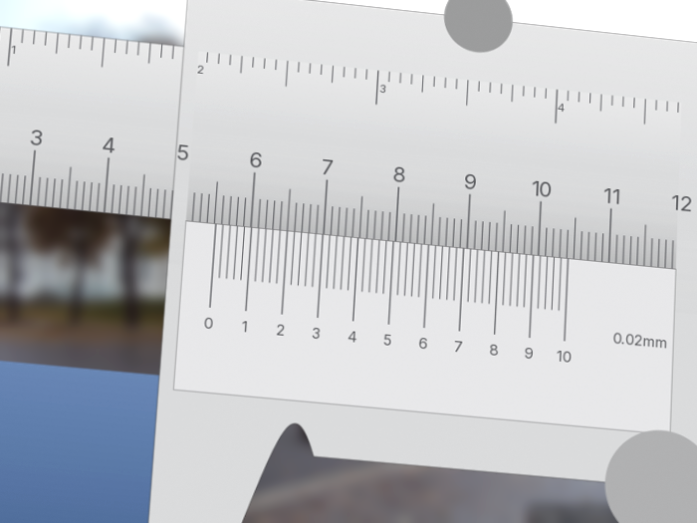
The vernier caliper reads 55.2 mm
